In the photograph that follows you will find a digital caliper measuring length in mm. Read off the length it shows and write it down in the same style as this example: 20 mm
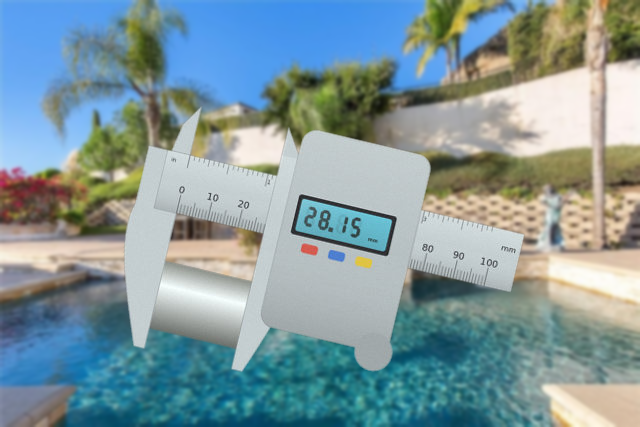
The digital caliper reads 28.15 mm
